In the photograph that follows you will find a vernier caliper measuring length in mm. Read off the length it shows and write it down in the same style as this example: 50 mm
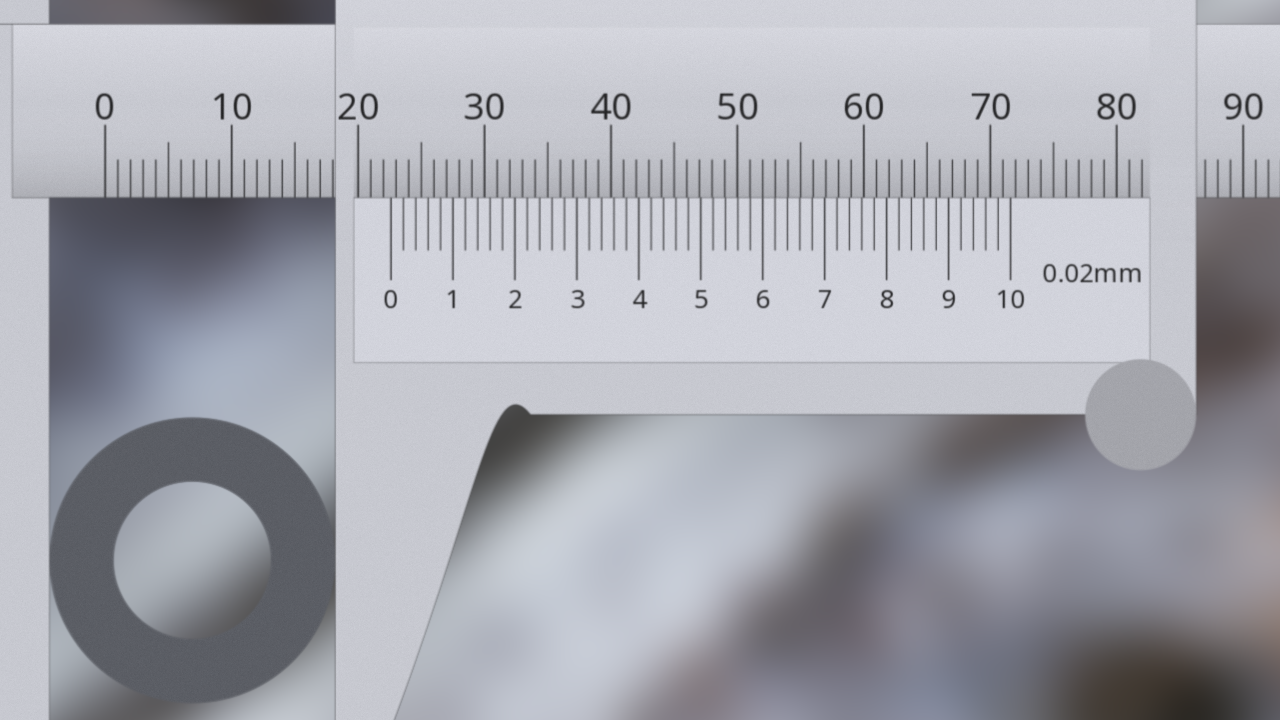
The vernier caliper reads 22.6 mm
